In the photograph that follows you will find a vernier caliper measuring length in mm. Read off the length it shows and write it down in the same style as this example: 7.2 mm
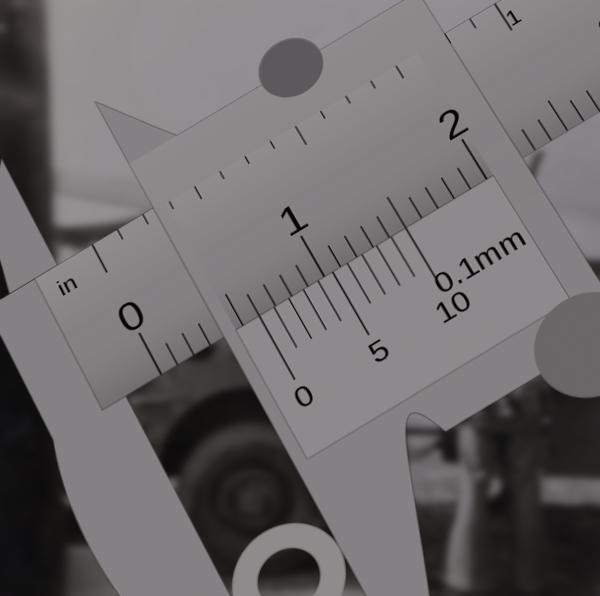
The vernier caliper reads 6.0 mm
